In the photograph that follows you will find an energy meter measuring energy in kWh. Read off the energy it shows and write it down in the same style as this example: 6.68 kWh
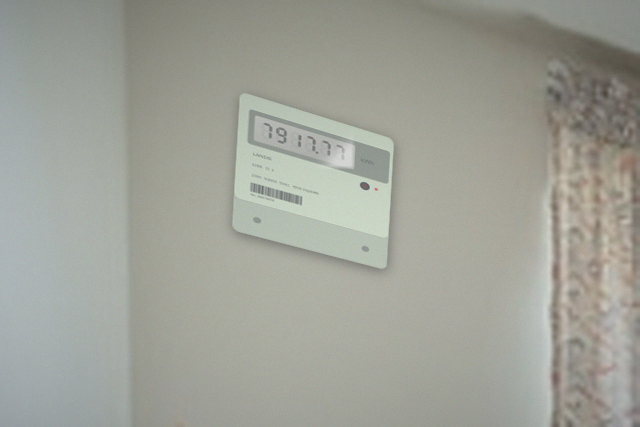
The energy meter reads 7917.77 kWh
